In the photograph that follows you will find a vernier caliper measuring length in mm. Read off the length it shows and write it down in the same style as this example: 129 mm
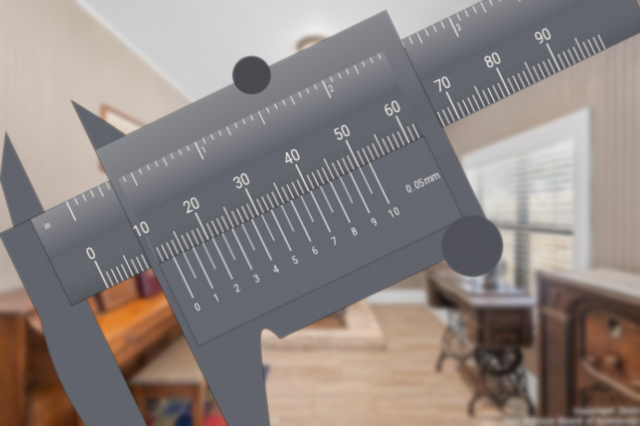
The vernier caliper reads 13.0 mm
